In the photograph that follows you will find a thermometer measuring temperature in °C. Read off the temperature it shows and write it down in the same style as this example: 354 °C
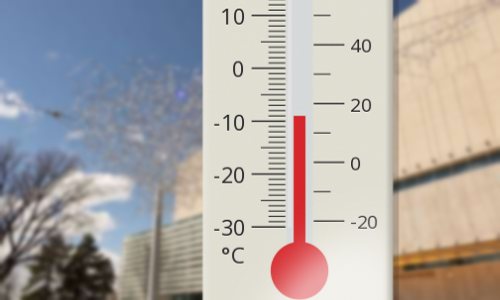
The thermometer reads -9 °C
